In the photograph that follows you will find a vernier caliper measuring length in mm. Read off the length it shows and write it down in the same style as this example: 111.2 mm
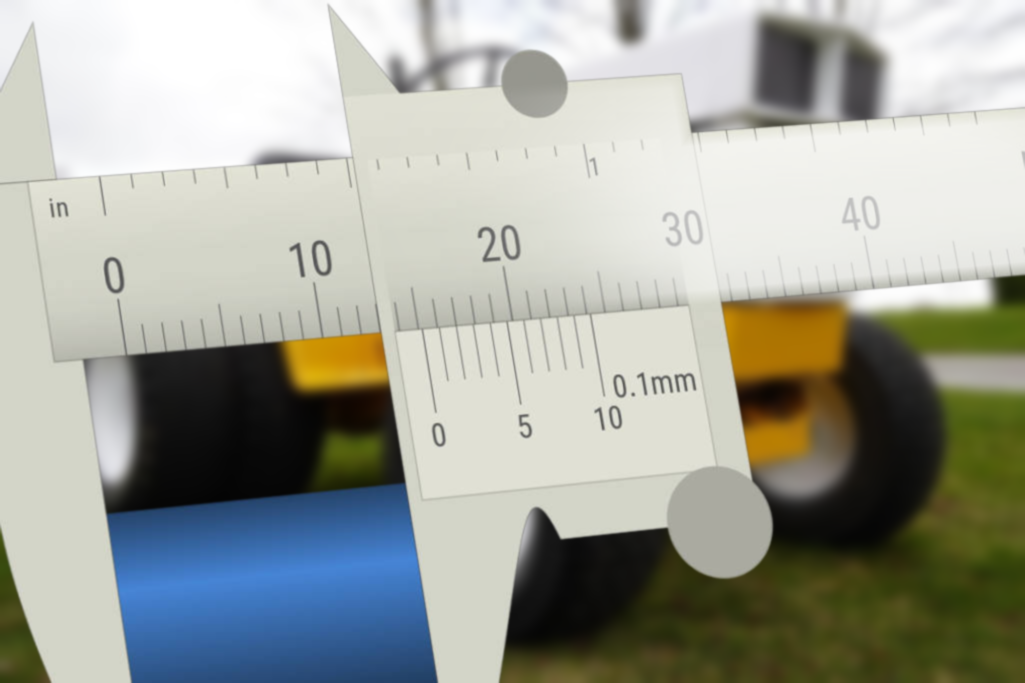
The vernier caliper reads 15.2 mm
